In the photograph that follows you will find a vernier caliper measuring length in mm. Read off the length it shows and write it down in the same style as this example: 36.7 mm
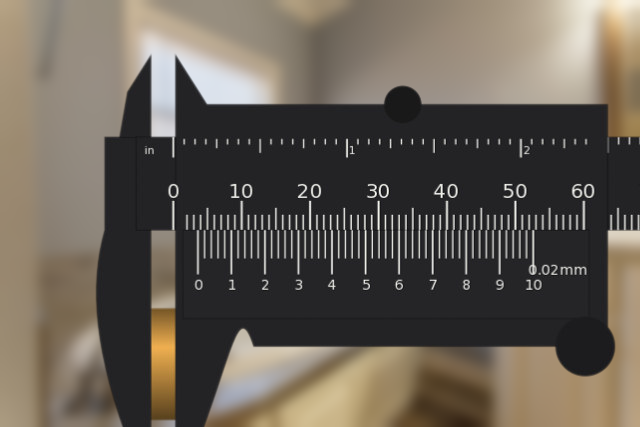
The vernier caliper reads 3.6 mm
